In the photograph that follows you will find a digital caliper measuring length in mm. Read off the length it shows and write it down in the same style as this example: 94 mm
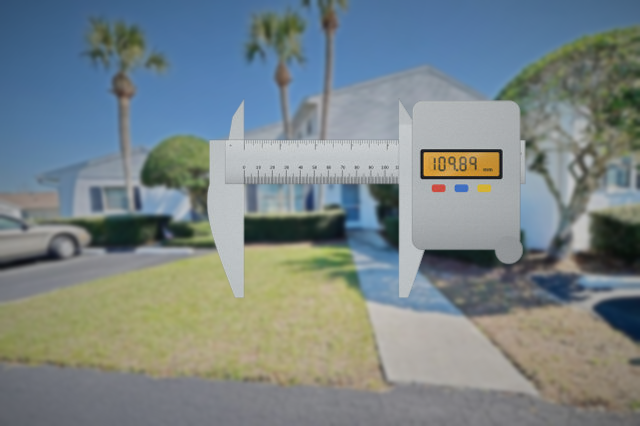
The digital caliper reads 109.89 mm
